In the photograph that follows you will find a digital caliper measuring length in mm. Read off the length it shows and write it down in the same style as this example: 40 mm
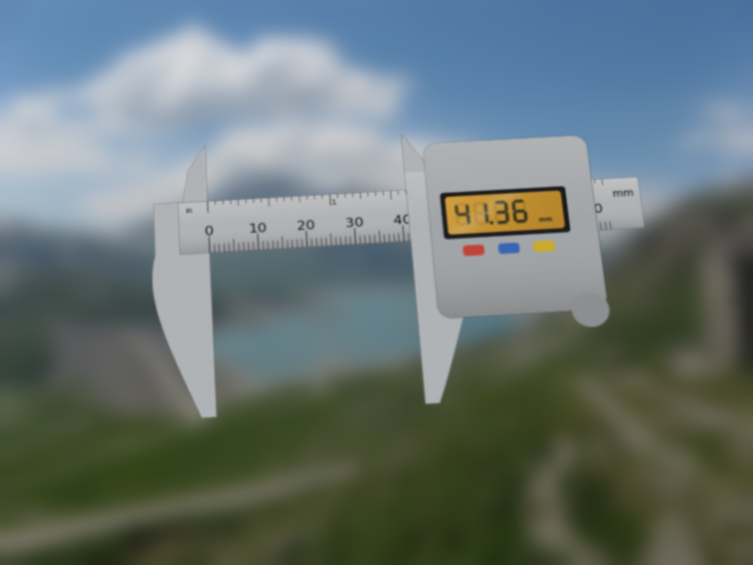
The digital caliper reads 41.36 mm
